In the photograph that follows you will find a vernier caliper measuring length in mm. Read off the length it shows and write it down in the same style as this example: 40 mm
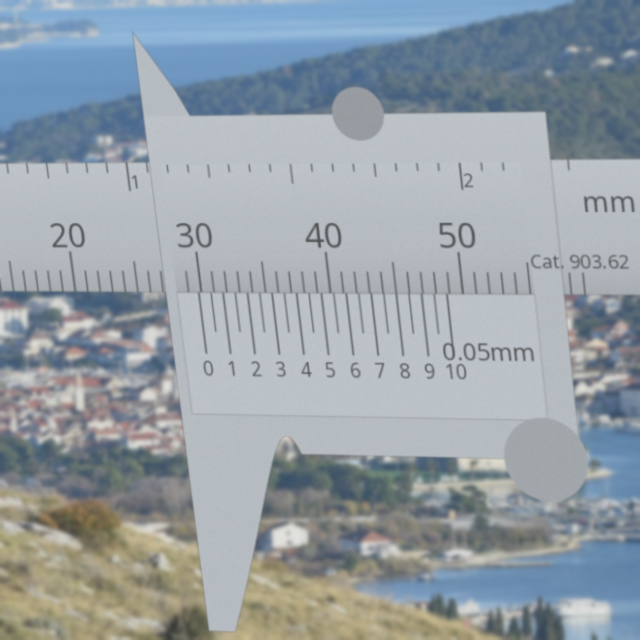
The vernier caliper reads 29.8 mm
